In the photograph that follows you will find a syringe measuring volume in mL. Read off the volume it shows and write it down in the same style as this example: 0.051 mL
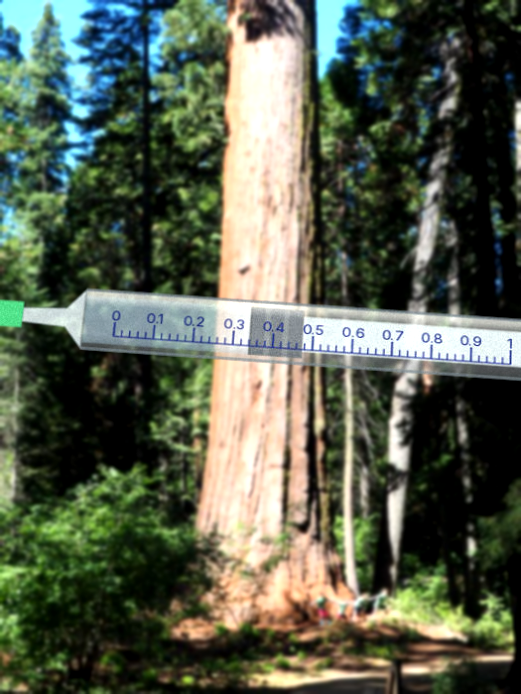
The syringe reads 0.34 mL
